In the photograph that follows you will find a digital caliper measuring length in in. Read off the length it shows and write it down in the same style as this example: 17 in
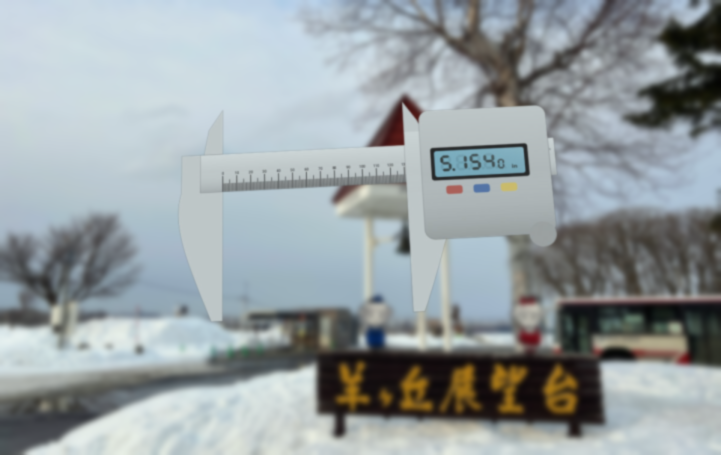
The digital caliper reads 5.1540 in
